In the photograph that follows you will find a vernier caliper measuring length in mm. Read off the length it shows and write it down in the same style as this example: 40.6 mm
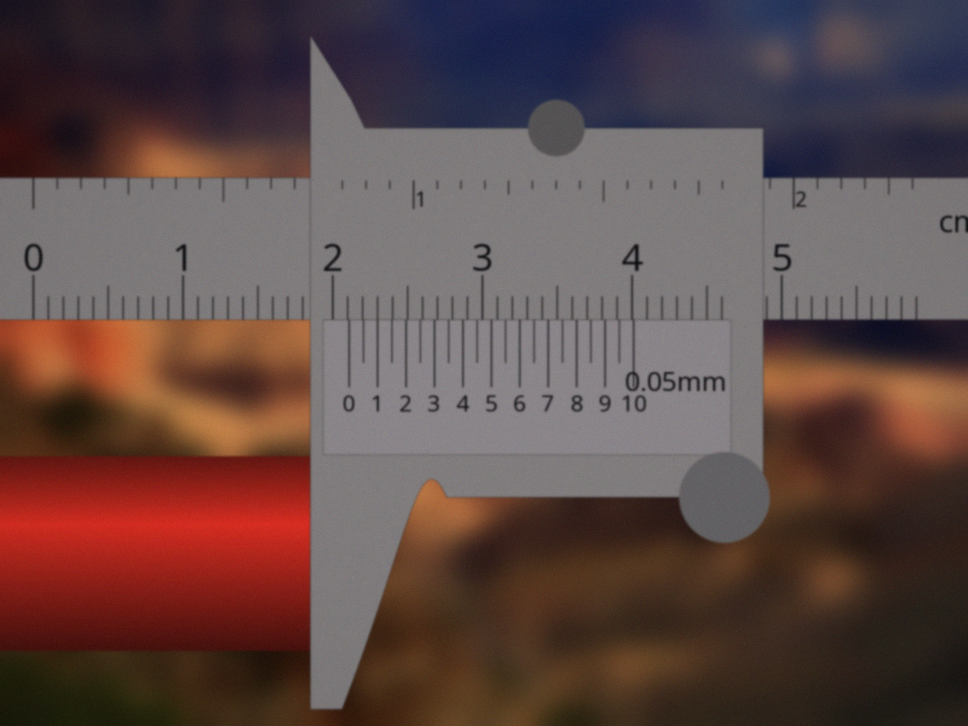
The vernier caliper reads 21.1 mm
